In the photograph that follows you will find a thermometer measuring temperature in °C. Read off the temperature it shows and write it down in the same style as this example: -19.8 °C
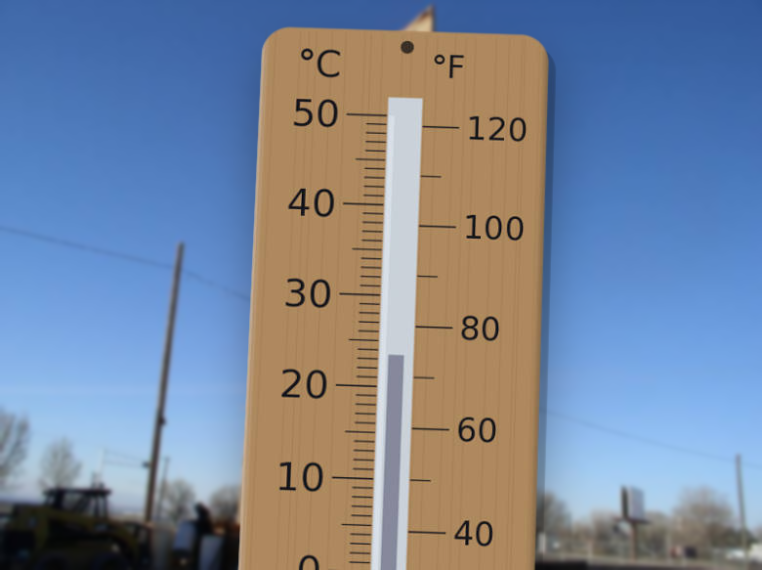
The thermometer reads 23.5 °C
